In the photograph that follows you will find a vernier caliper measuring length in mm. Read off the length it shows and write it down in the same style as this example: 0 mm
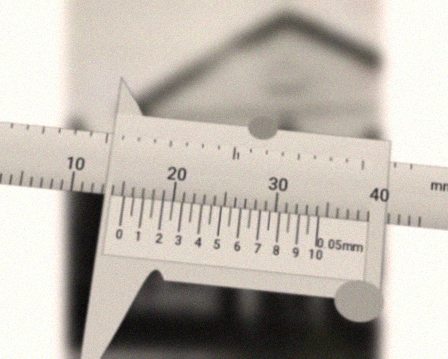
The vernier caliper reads 15.2 mm
